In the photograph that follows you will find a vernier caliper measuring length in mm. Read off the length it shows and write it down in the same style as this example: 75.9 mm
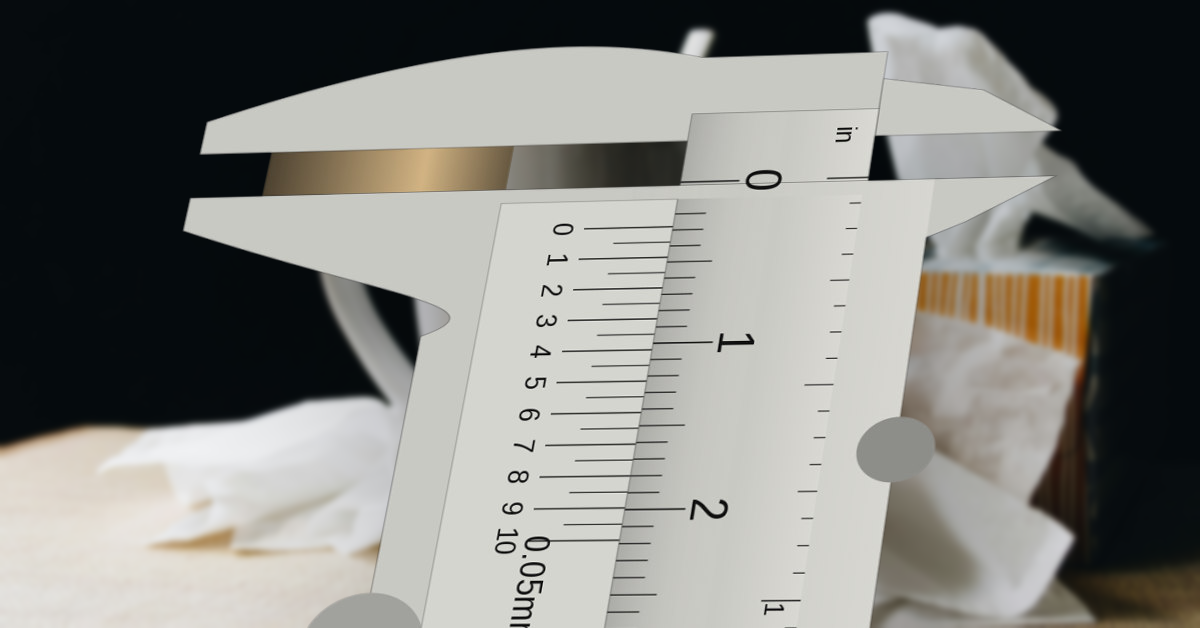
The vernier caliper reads 2.8 mm
